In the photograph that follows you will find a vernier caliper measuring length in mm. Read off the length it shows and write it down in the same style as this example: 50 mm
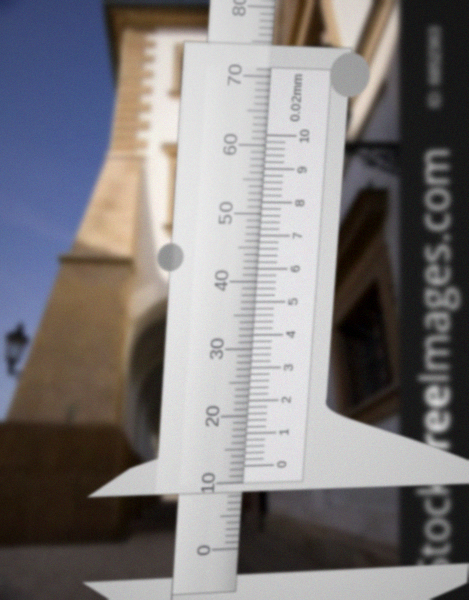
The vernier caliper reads 12.5 mm
